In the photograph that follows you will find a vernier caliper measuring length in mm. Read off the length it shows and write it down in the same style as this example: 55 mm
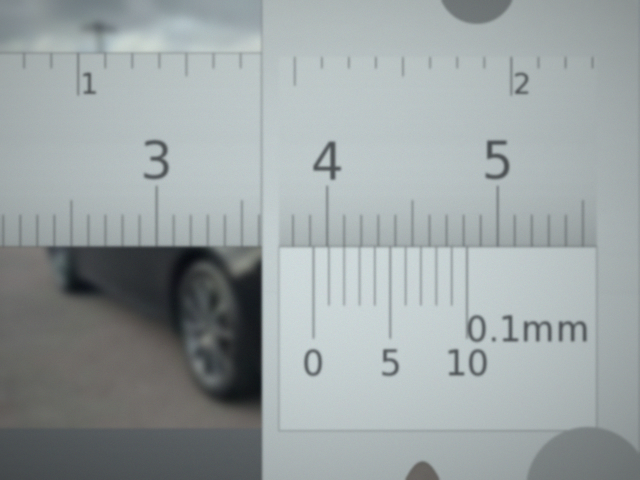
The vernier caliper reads 39.2 mm
